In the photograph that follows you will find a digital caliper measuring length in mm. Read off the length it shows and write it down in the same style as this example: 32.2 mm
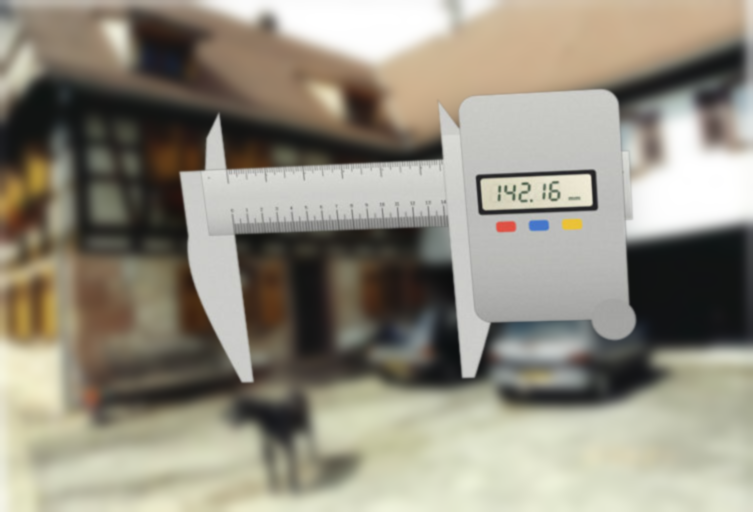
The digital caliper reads 142.16 mm
